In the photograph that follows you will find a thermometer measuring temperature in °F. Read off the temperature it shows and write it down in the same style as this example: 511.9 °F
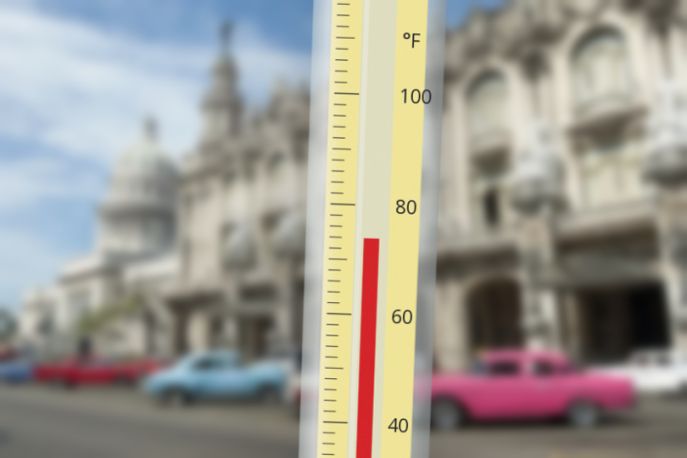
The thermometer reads 74 °F
